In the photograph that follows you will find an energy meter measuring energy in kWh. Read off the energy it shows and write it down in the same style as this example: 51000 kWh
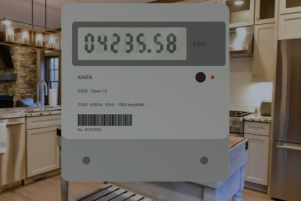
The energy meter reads 4235.58 kWh
